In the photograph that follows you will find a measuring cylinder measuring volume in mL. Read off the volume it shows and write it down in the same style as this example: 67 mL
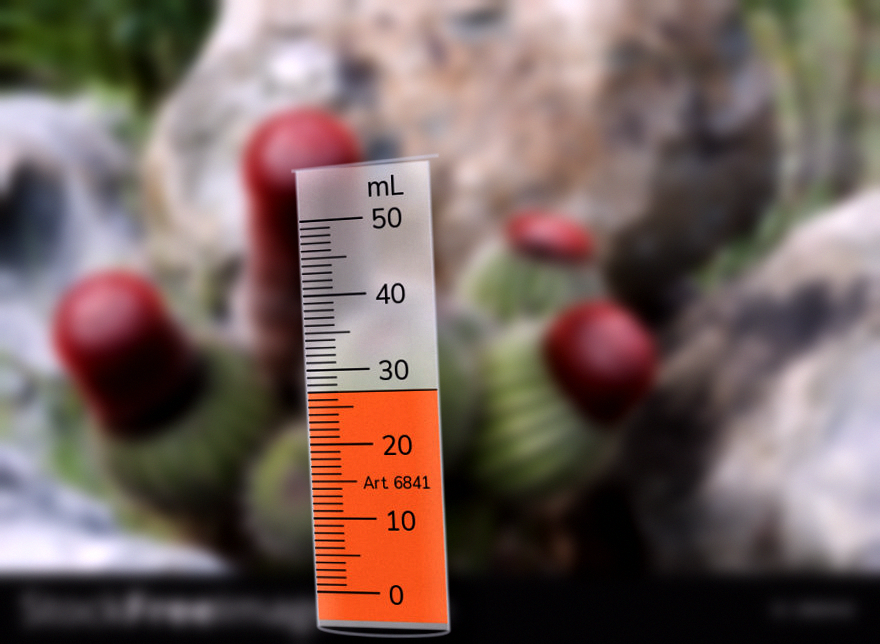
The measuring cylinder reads 27 mL
